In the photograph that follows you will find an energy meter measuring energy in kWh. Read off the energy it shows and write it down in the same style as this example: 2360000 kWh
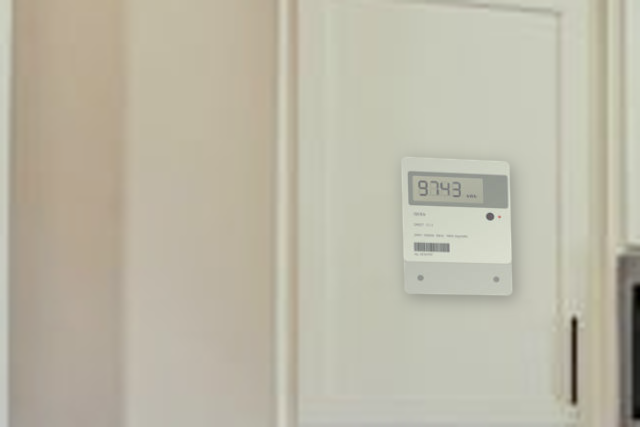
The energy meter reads 9743 kWh
